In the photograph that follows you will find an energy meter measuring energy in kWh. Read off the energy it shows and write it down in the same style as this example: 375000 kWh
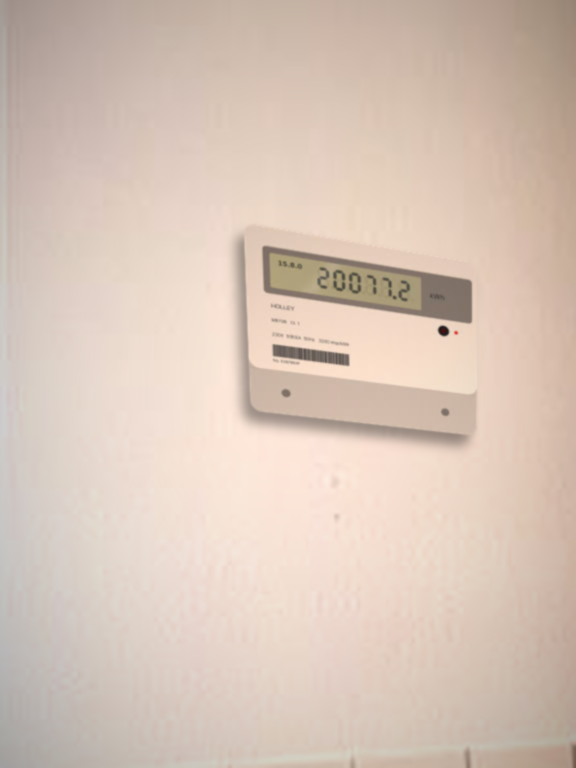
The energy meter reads 20077.2 kWh
